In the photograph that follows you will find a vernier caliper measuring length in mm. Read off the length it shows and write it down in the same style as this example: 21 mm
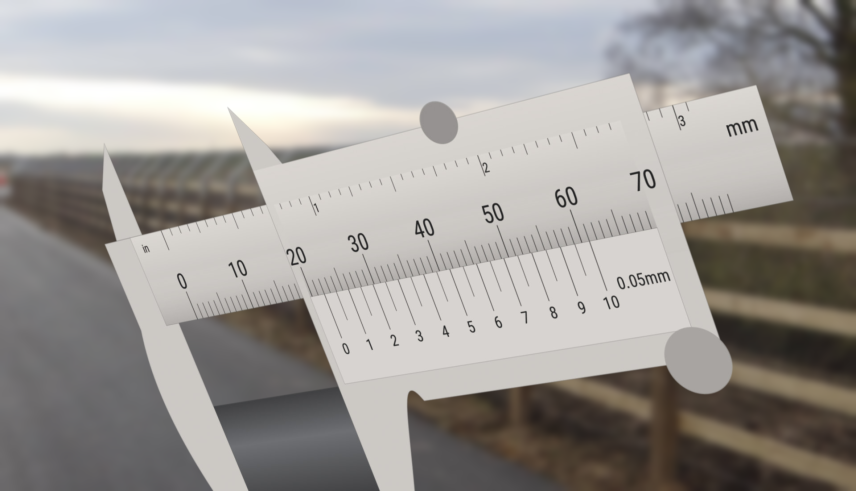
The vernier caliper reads 22.0 mm
